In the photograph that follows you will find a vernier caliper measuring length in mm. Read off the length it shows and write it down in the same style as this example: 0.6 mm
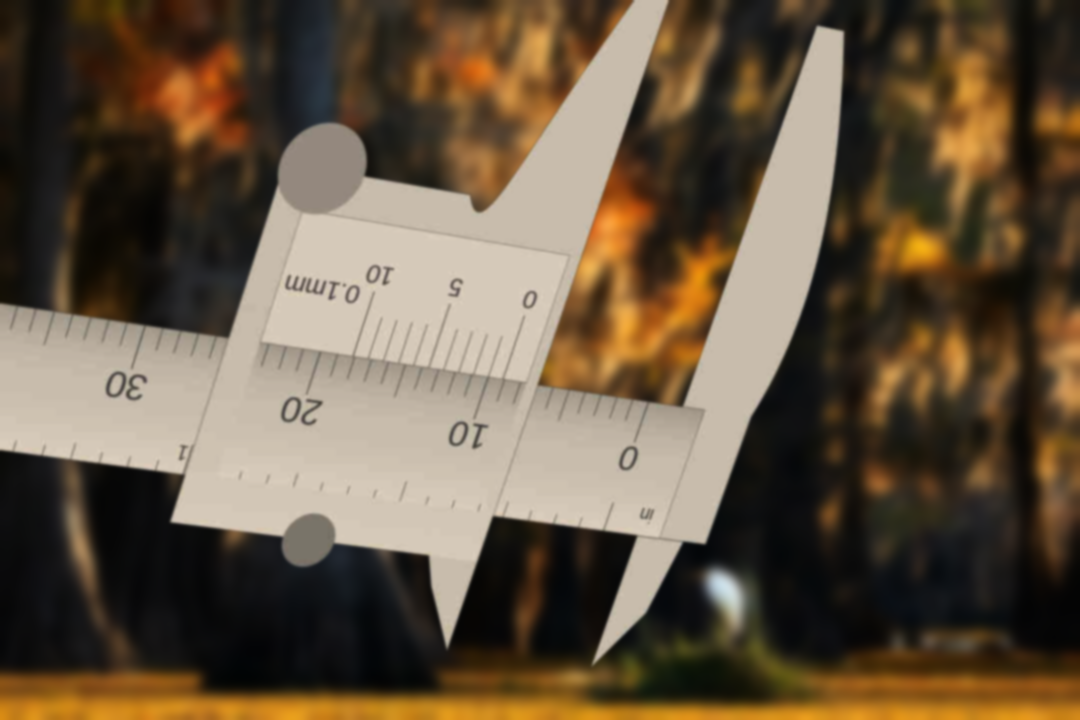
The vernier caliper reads 9.1 mm
